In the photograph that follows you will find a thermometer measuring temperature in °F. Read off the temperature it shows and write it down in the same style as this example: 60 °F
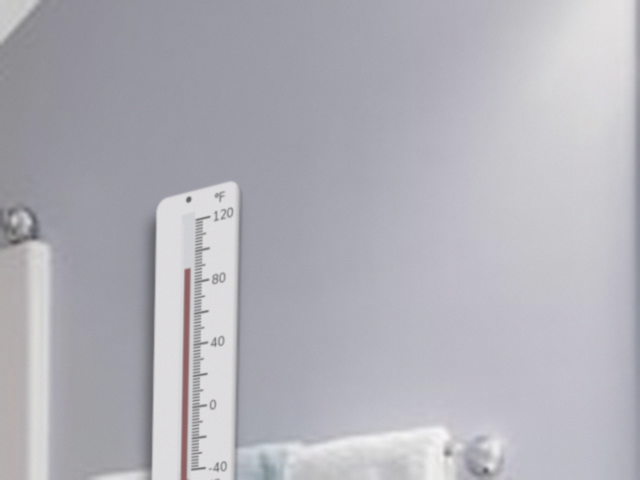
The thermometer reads 90 °F
